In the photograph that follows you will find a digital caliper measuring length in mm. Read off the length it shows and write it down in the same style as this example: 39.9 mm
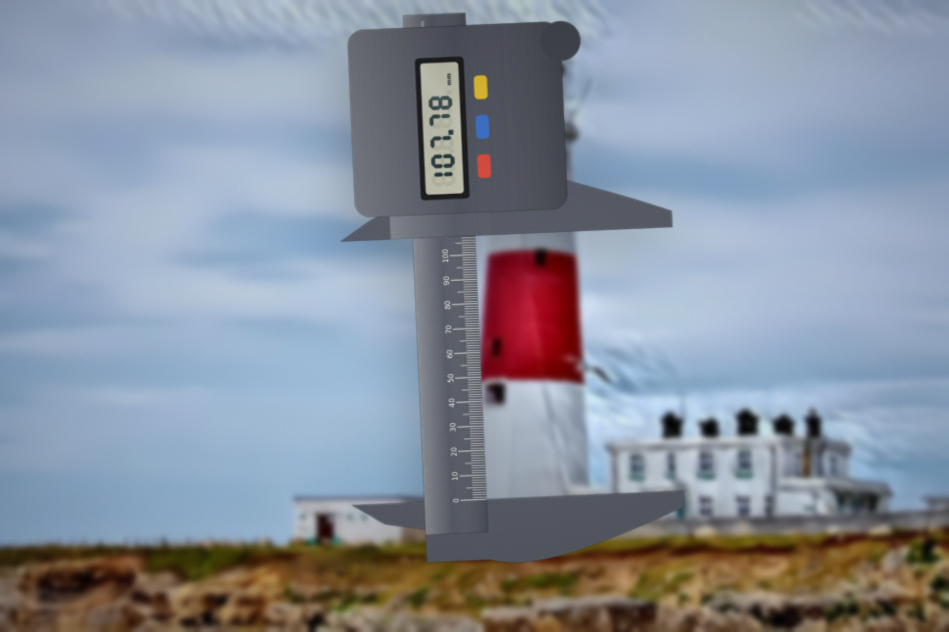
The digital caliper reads 107.78 mm
